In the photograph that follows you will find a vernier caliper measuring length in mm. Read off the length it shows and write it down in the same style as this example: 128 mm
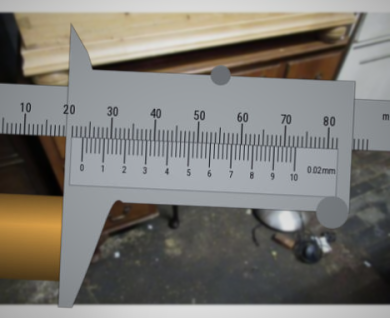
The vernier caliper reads 23.5 mm
